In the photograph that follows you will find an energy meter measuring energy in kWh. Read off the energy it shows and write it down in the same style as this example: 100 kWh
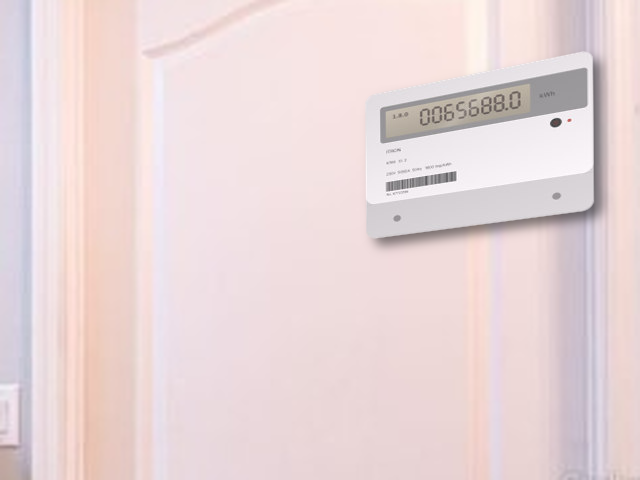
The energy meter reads 65688.0 kWh
